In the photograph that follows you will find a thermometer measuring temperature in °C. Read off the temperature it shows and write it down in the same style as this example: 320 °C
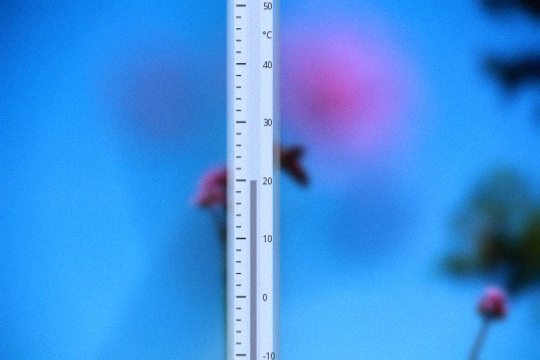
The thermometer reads 20 °C
